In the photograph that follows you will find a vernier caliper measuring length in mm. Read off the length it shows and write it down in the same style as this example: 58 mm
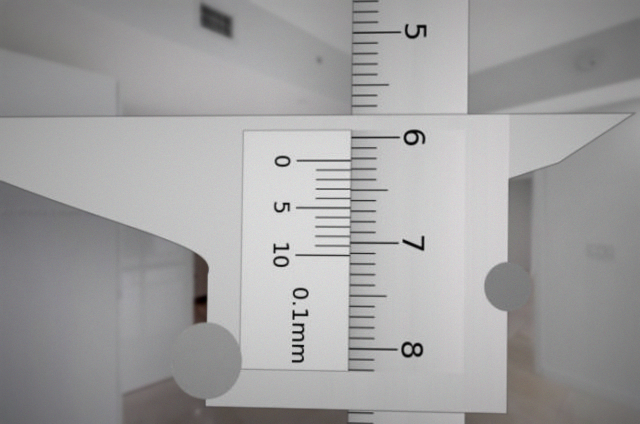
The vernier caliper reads 62.2 mm
